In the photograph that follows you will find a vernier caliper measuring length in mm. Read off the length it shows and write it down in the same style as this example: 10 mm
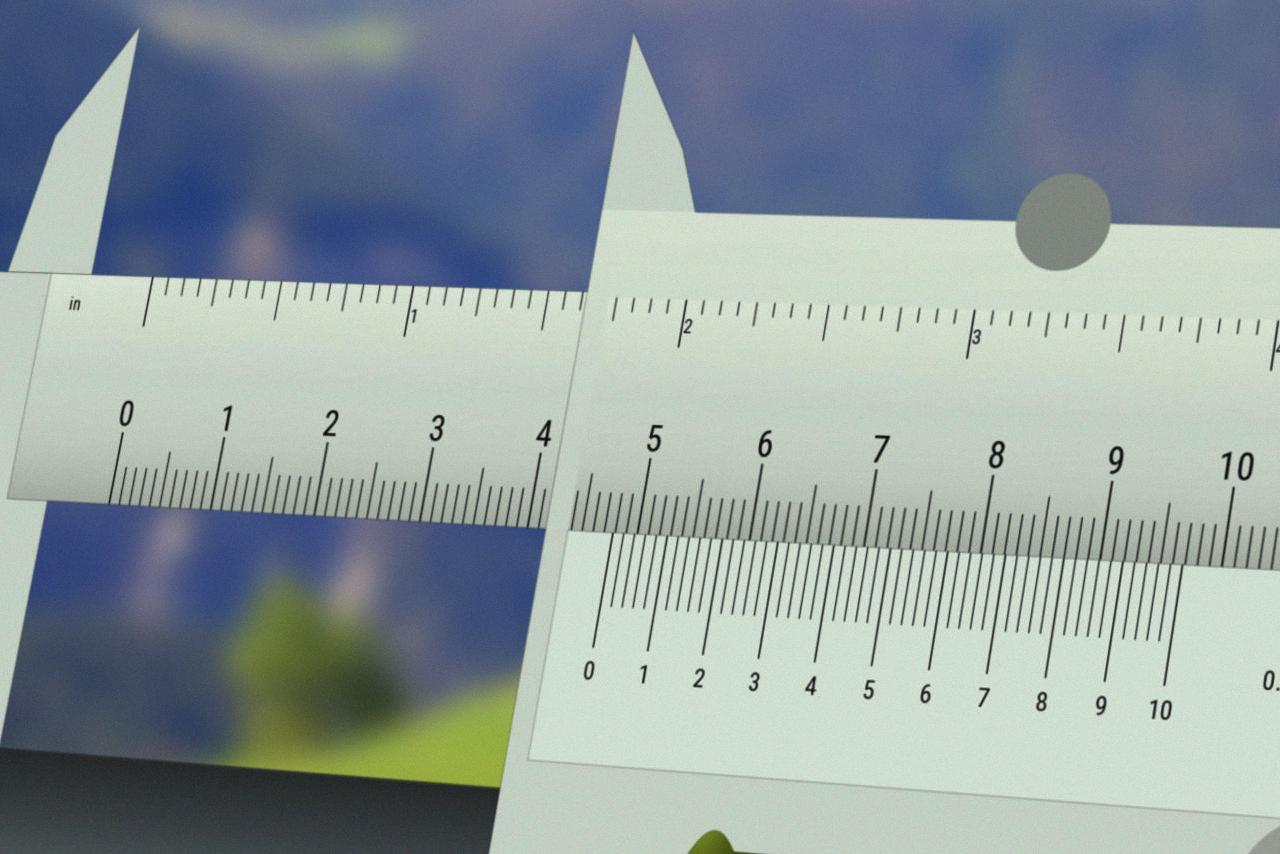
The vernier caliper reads 47.8 mm
